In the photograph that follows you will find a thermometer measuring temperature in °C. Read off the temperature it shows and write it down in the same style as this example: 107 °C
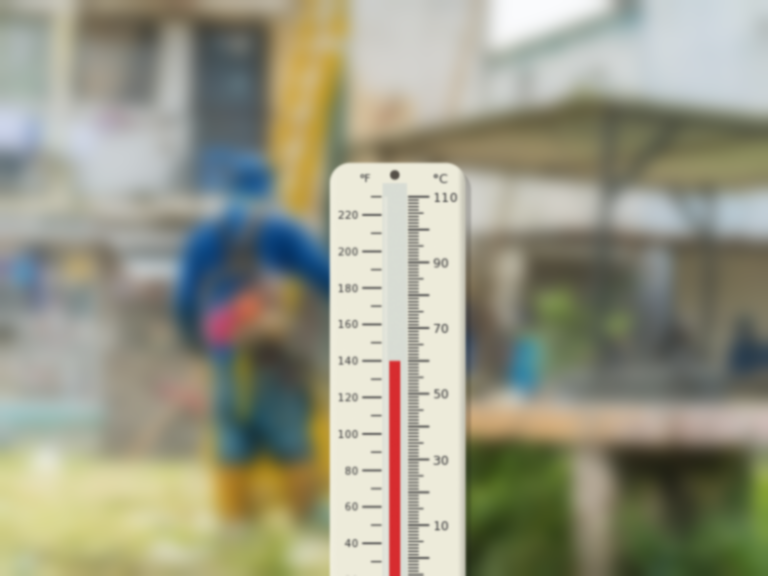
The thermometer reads 60 °C
